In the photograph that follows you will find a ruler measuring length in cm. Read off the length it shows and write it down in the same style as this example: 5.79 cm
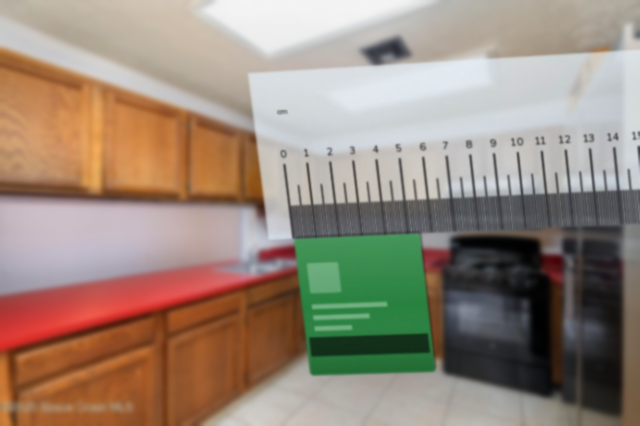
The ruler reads 5.5 cm
